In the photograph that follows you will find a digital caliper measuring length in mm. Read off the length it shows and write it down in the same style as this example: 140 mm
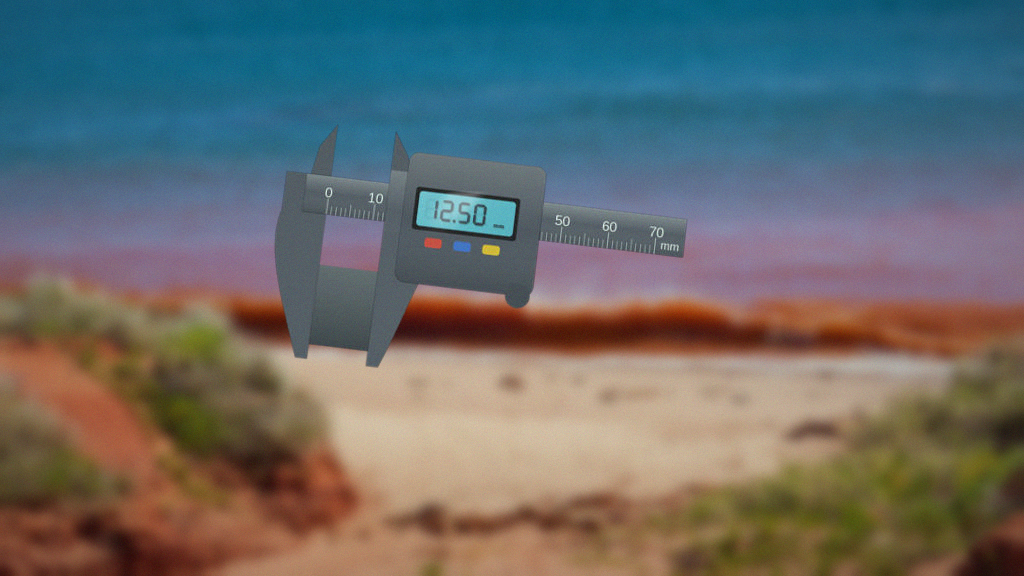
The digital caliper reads 12.50 mm
